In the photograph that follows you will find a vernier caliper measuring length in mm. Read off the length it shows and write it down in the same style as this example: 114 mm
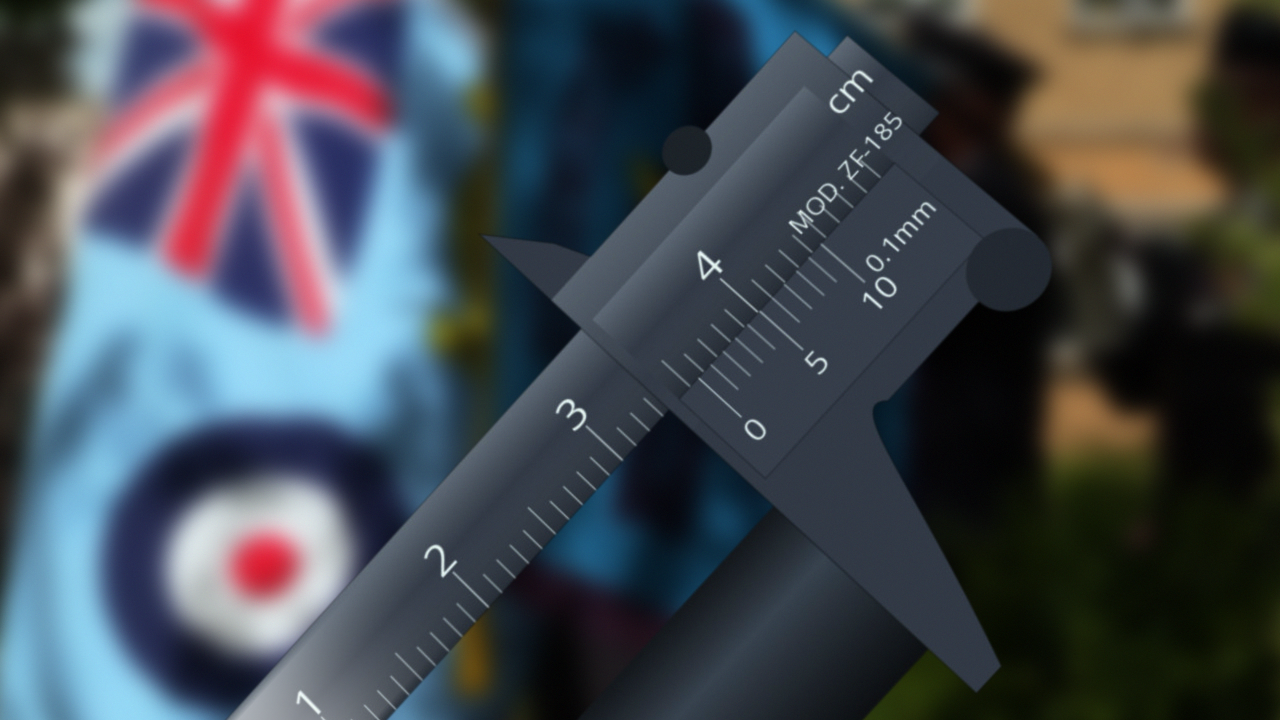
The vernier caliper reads 35.6 mm
